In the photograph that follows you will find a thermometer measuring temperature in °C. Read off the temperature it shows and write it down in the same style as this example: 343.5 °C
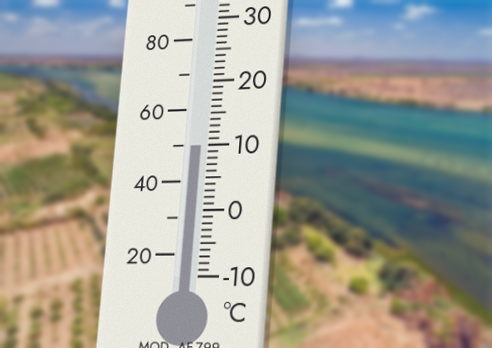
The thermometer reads 10 °C
